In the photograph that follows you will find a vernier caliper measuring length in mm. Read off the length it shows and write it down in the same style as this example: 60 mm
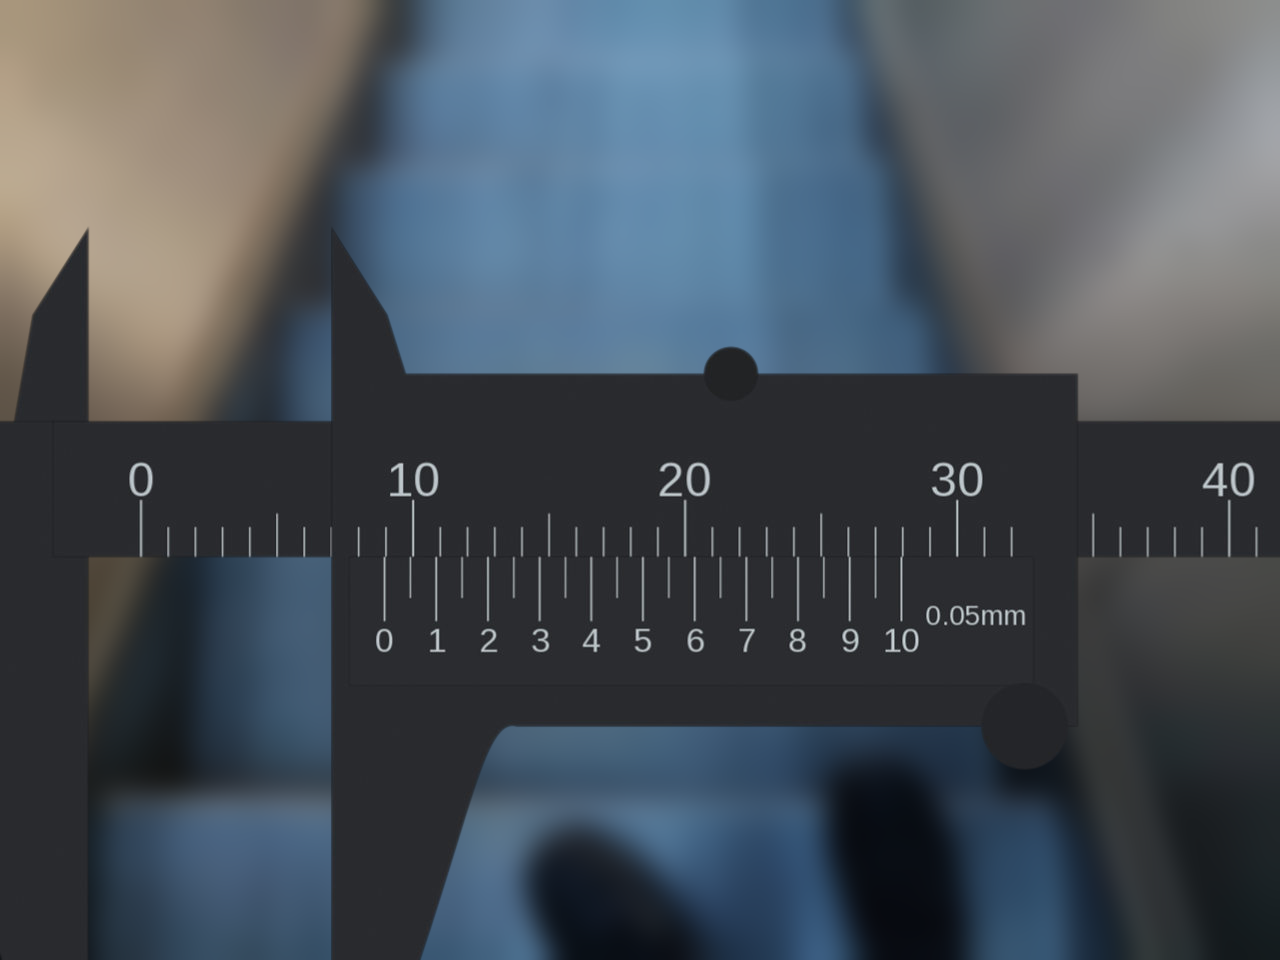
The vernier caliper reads 8.95 mm
